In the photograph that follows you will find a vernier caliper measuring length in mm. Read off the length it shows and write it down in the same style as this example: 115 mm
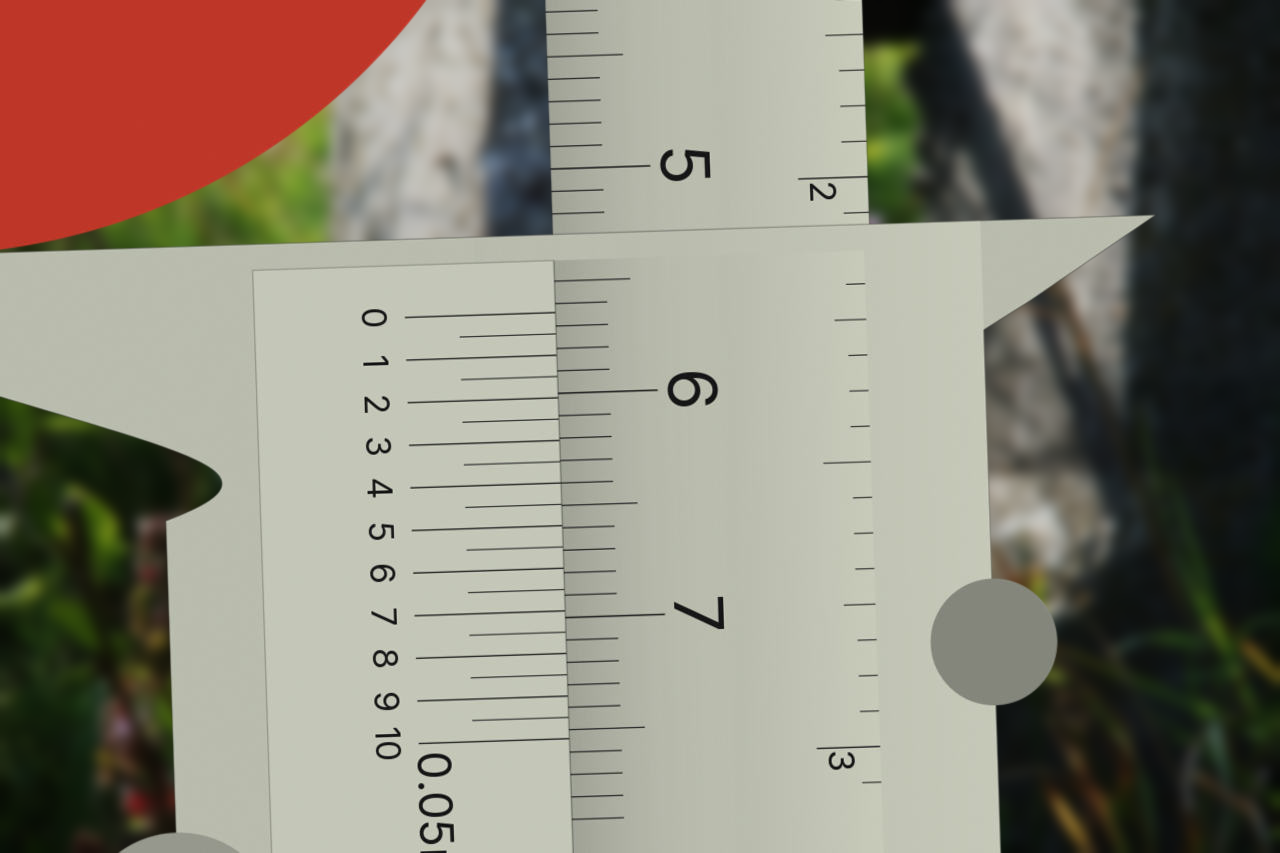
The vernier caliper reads 56.4 mm
